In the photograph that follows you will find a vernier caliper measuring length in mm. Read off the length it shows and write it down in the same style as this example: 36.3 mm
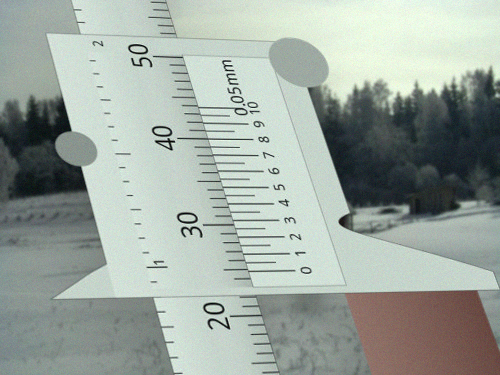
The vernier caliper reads 24.8 mm
